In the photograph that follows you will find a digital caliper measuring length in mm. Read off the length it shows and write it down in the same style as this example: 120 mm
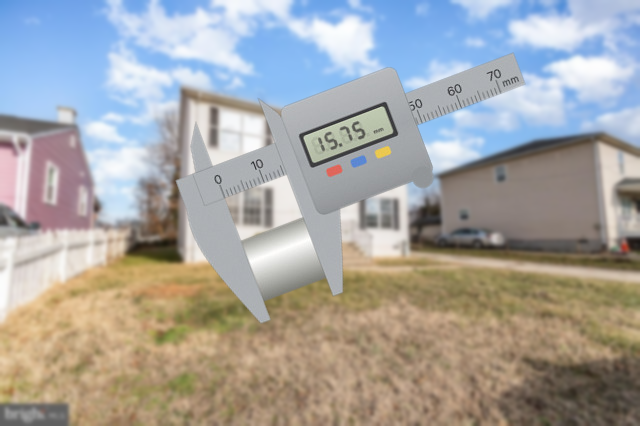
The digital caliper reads 15.75 mm
